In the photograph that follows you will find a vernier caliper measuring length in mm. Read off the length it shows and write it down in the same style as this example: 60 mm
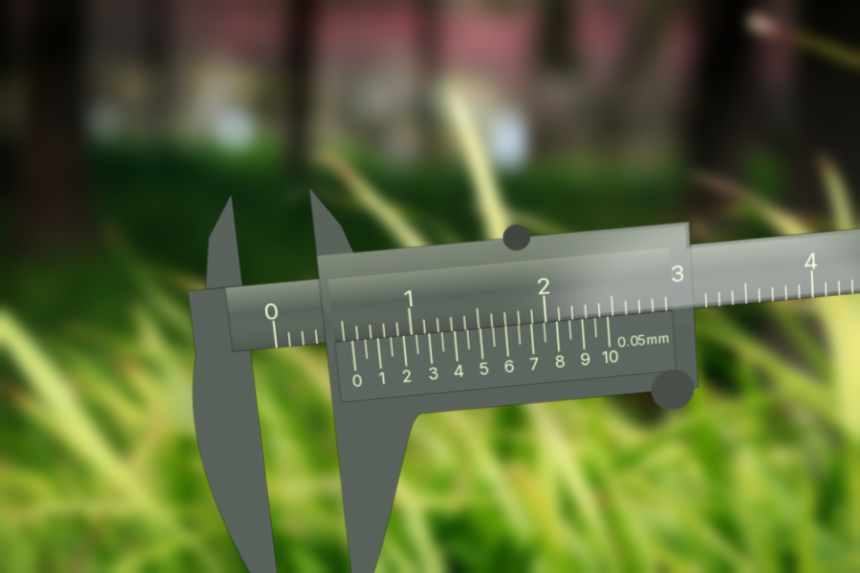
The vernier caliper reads 5.6 mm
